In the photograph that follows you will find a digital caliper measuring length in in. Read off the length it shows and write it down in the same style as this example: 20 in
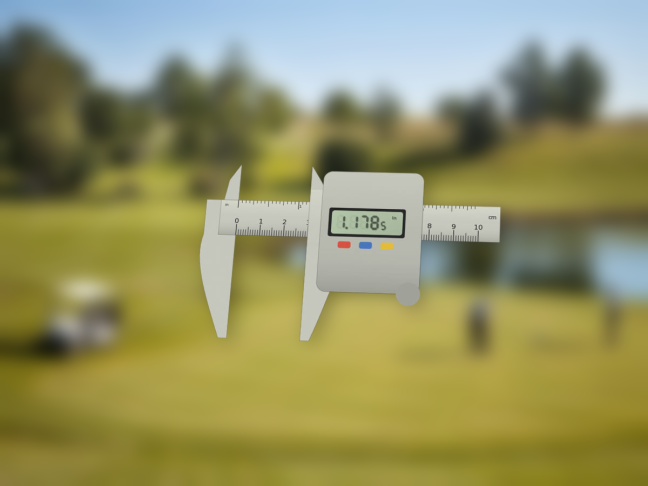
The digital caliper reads 1.1785 in
